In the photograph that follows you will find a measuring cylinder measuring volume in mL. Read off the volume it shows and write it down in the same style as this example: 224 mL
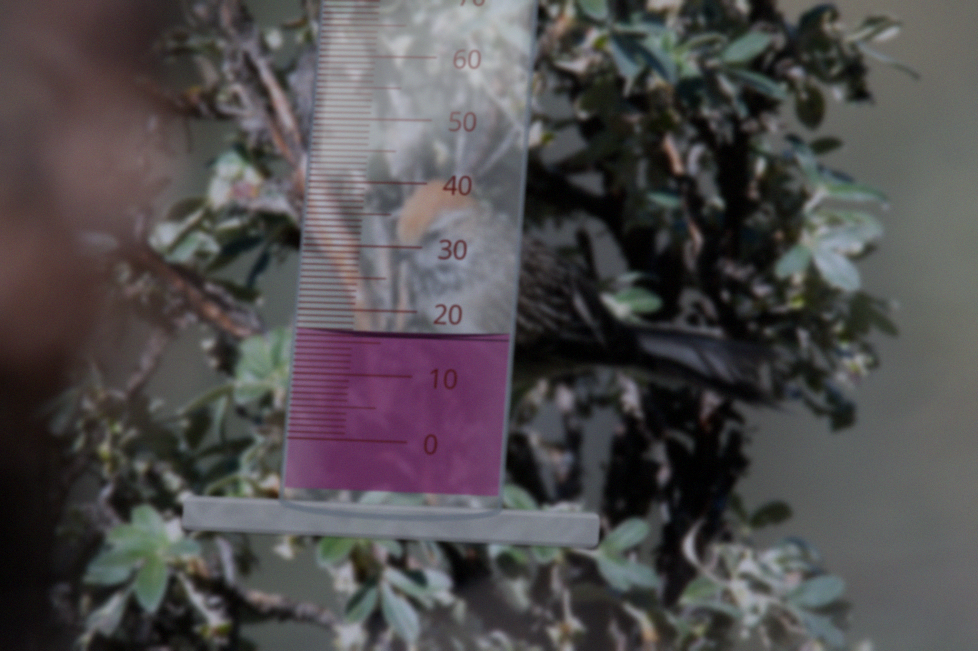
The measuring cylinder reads 16 mL
